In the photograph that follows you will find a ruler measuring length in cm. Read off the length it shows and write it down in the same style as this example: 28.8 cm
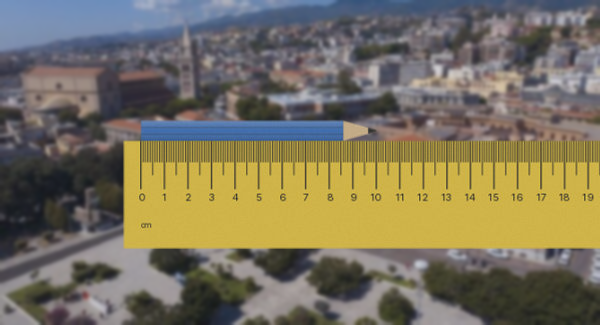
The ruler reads 10 cm
